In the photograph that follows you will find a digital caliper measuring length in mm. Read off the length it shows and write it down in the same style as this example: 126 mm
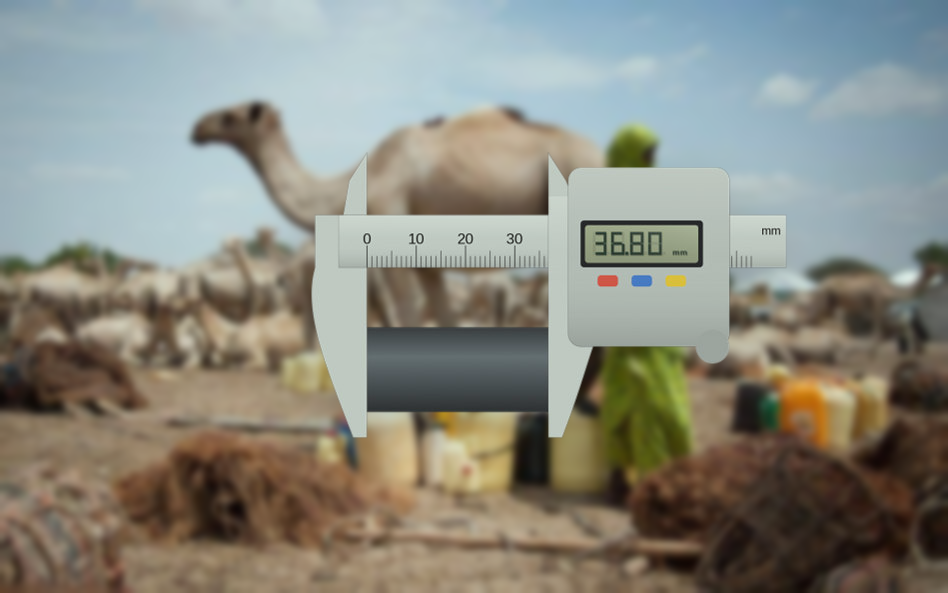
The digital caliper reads 36.80 mm
